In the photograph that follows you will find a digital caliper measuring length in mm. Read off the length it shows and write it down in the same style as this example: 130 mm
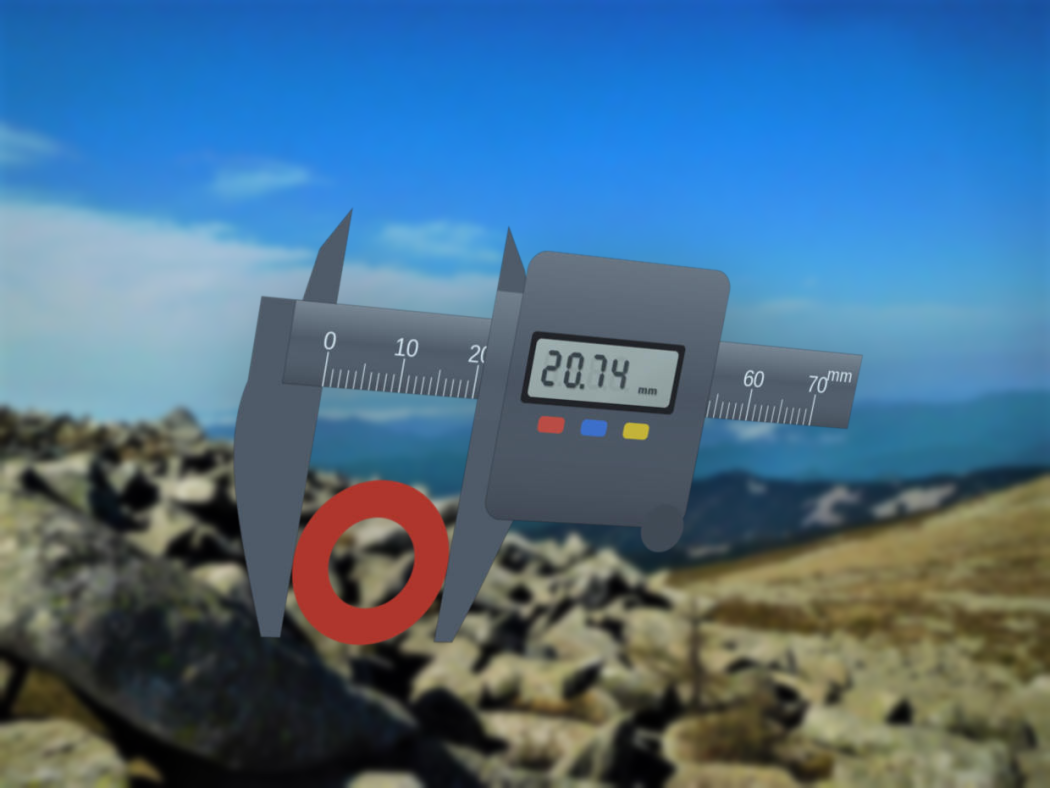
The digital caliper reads 20.74 mm
